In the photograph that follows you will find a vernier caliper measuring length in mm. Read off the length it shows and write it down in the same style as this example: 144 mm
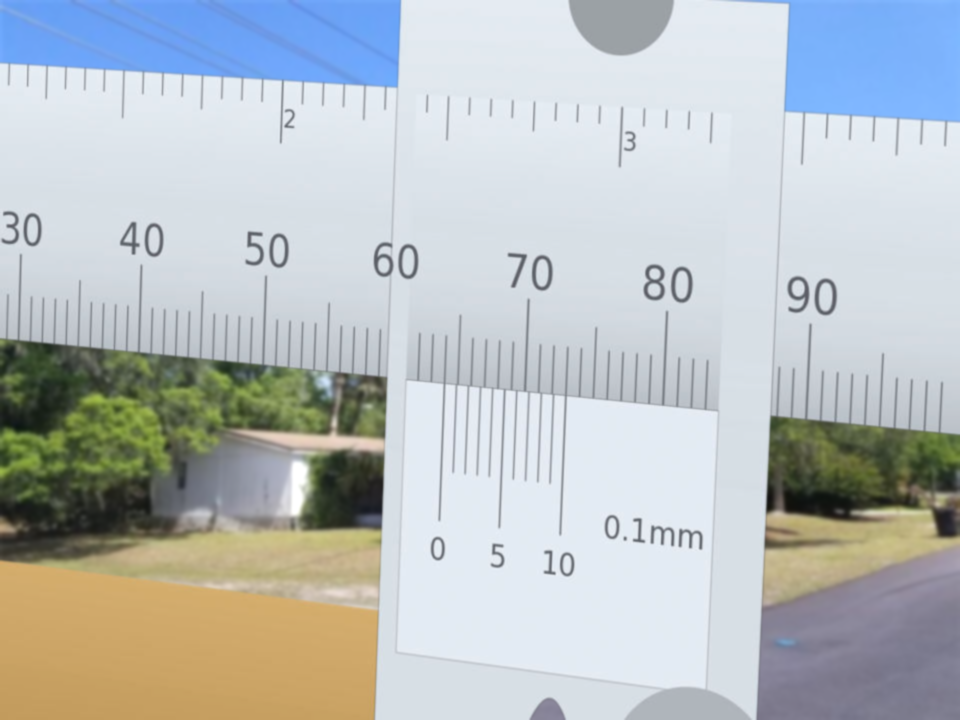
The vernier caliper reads 64.0 mm
